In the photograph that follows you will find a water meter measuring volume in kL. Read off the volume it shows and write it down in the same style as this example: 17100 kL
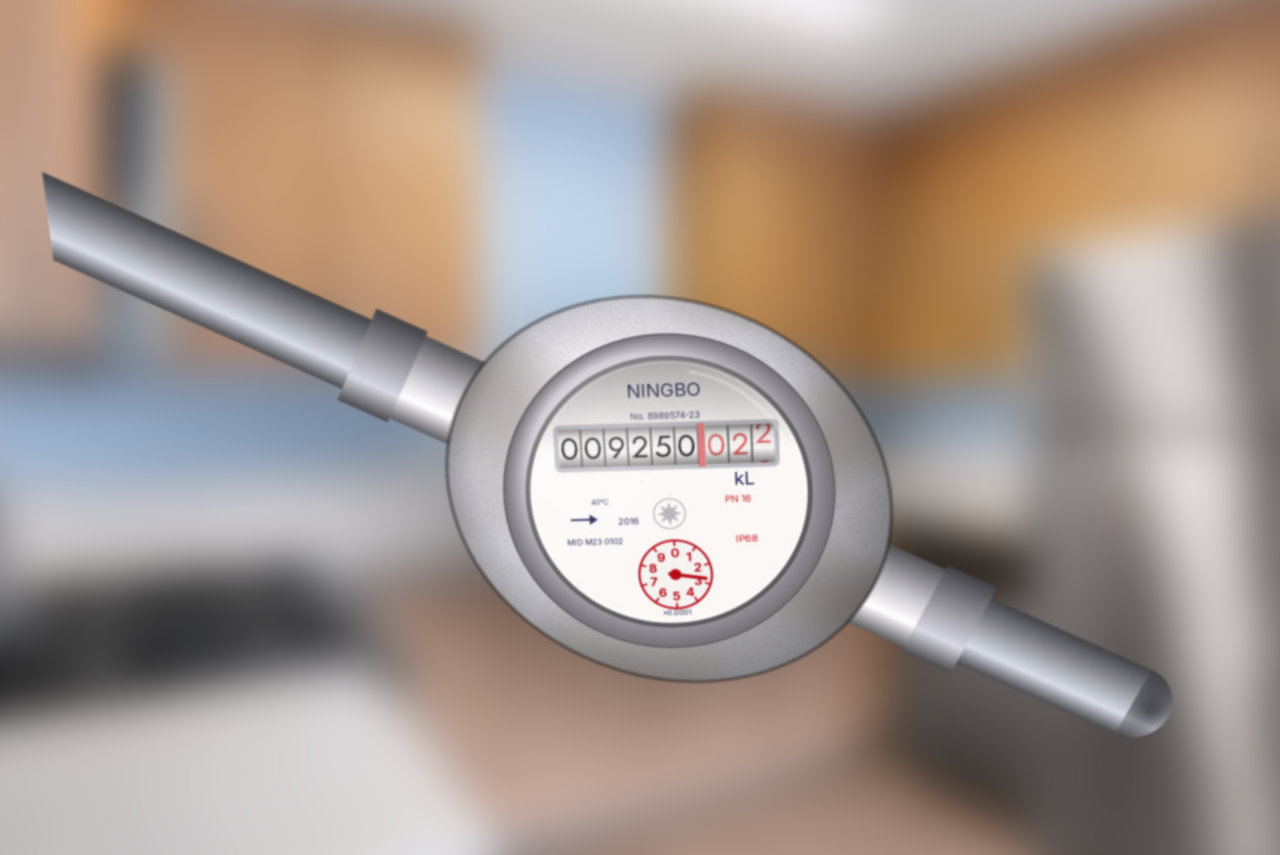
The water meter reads 9250.0222 kL
